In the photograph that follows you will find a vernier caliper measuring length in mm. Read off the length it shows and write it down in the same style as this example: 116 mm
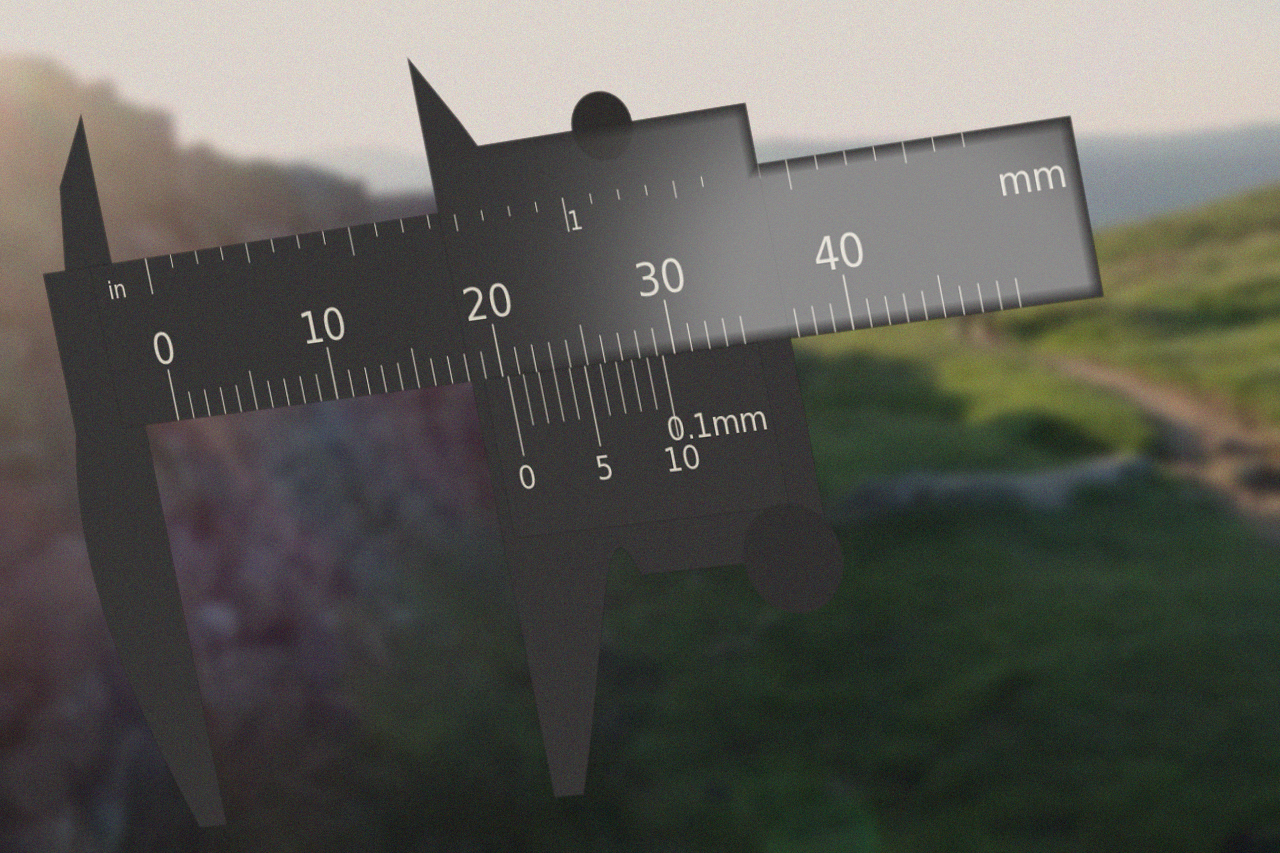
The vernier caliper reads 20.3 mm
